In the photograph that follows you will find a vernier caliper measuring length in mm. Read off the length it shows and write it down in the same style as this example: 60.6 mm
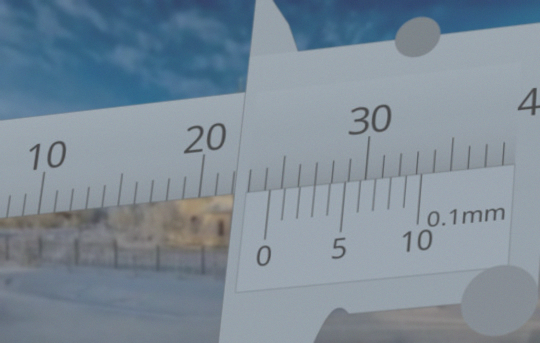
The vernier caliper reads 24.3 mm
